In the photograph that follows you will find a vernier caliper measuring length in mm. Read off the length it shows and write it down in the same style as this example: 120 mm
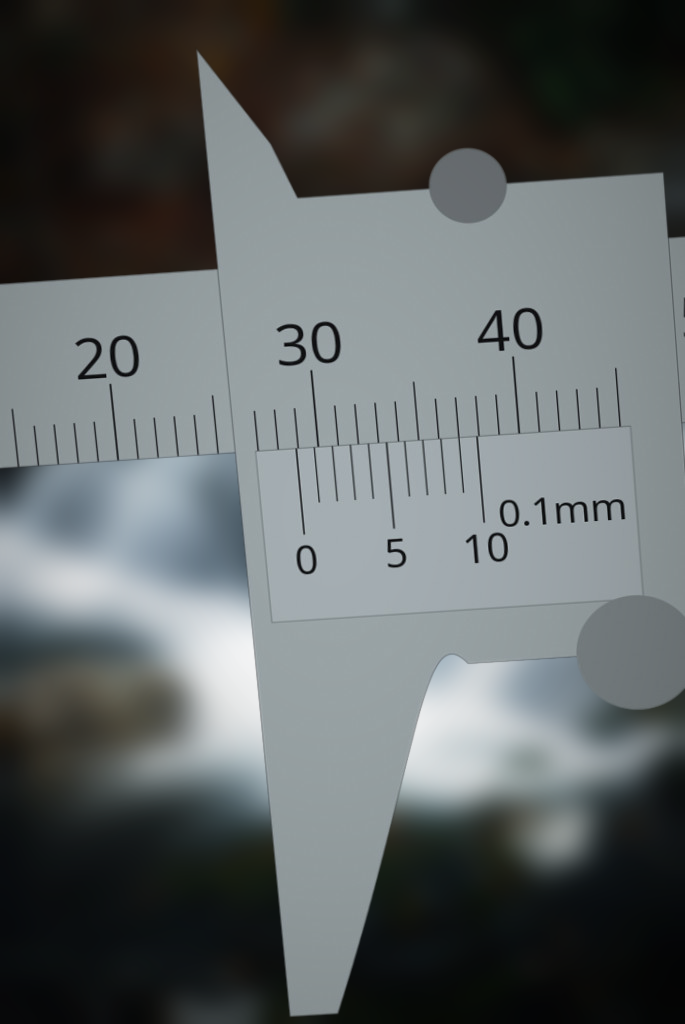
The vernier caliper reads 28.9 mm
